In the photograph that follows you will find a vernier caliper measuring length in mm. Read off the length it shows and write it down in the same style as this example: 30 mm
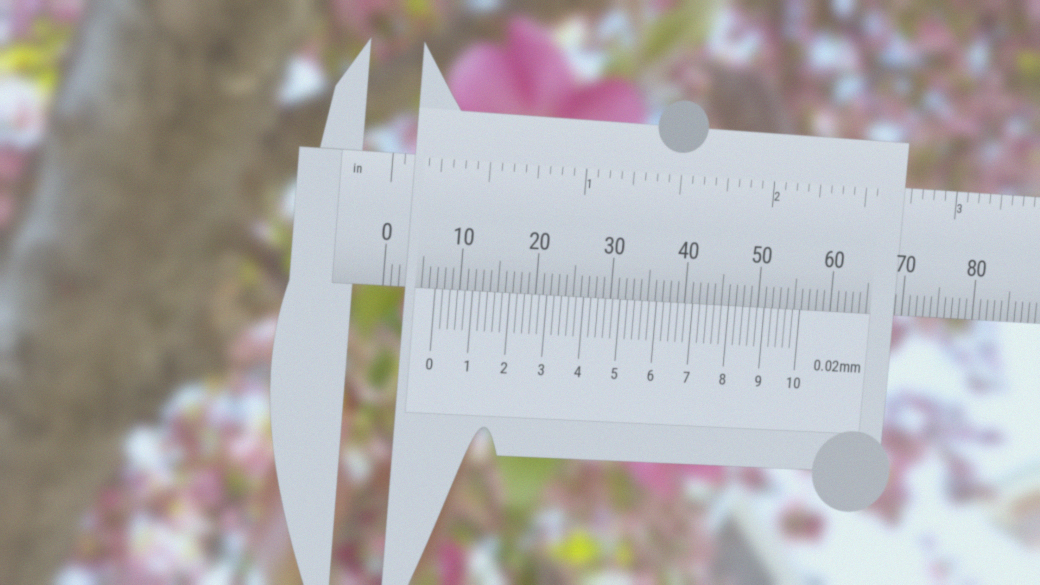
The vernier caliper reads 6.8 mm
